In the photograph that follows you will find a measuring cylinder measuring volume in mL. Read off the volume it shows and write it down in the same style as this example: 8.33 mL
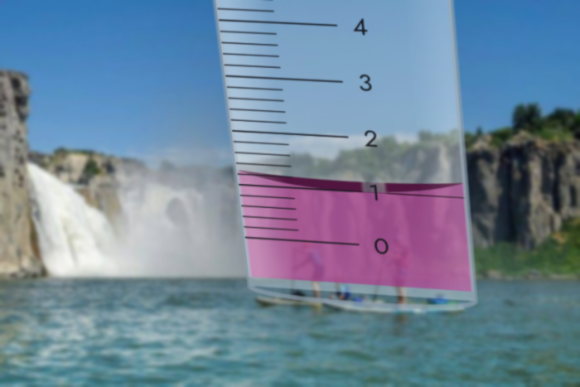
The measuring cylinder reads 1 mL
